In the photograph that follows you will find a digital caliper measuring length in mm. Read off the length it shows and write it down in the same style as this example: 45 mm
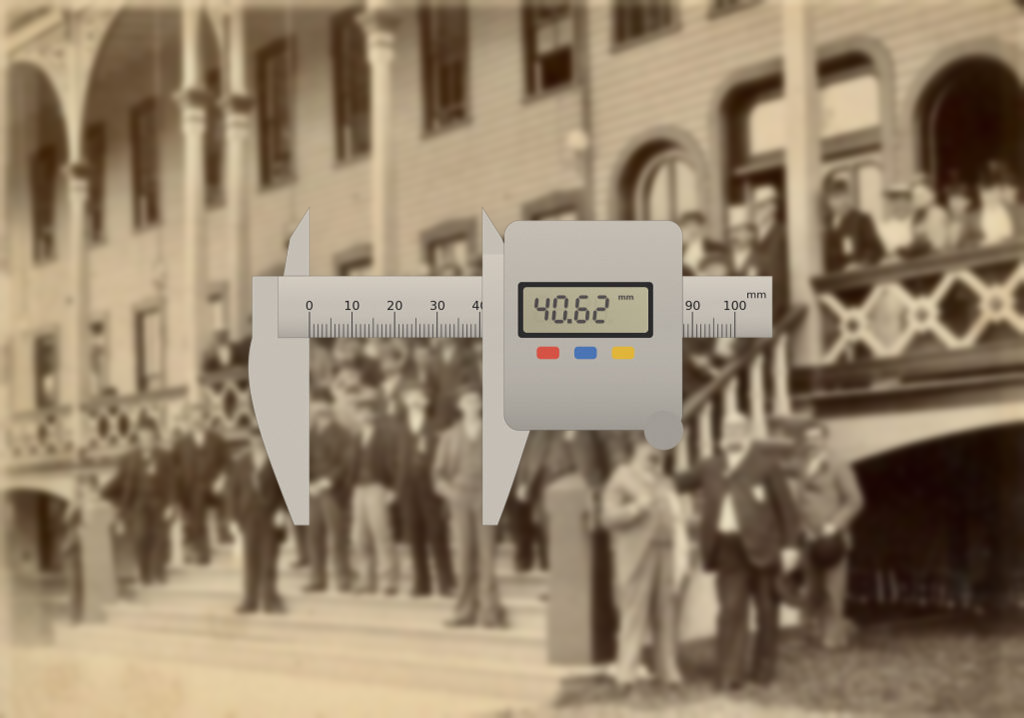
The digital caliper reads 40.62 mm
